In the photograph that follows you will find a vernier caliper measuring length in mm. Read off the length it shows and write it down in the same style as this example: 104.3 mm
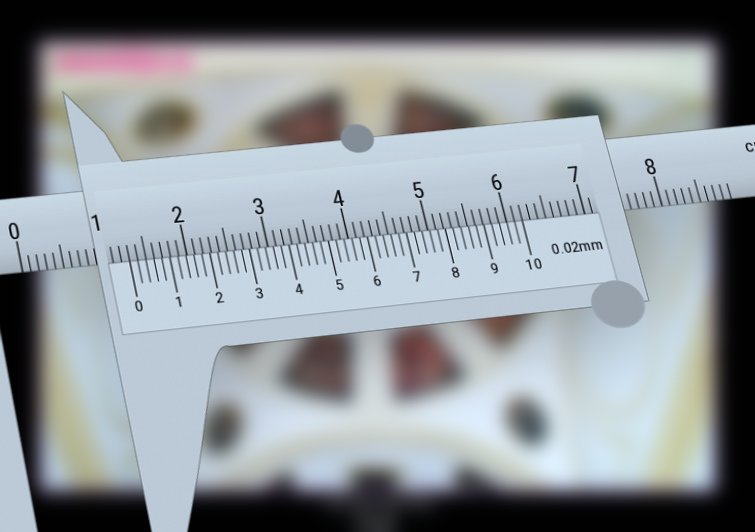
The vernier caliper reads 13.0 mm
